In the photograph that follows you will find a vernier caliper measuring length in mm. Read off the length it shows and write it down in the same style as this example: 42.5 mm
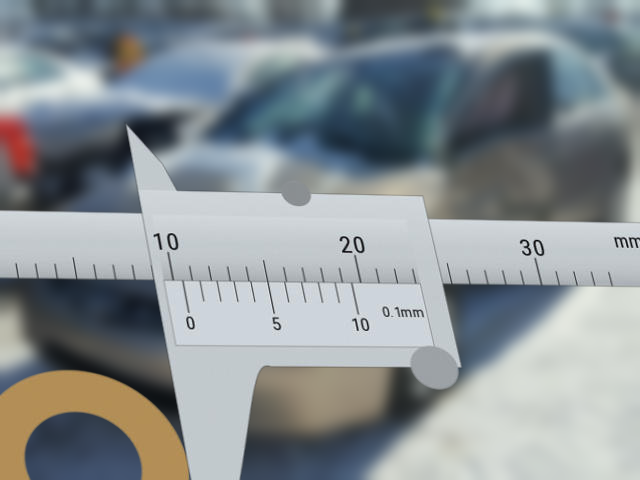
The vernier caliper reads 10.5 mm
